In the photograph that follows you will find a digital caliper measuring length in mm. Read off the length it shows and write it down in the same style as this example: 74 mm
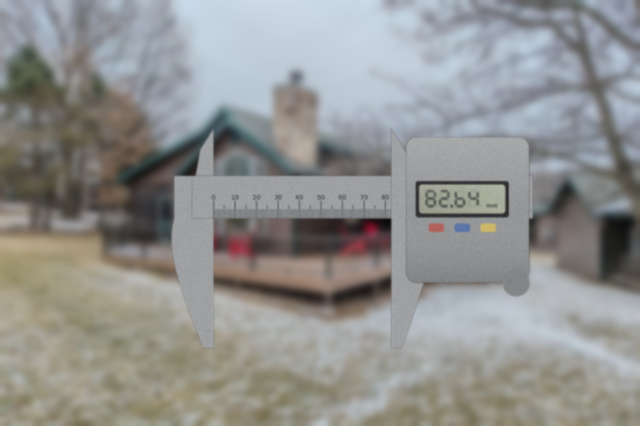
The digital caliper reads 82.64 mm
